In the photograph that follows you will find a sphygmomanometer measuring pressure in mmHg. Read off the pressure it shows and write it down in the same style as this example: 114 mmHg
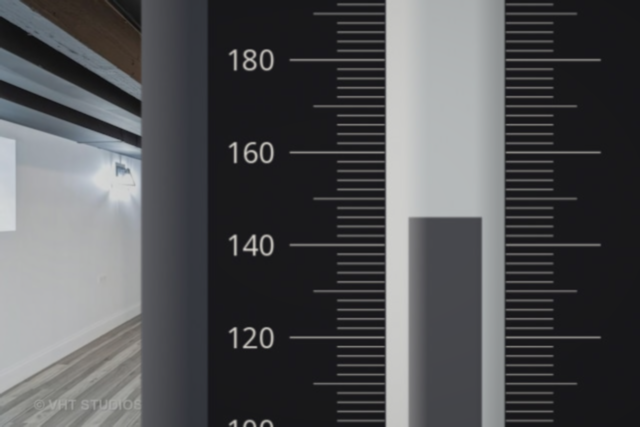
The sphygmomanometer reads 146 mmHg
